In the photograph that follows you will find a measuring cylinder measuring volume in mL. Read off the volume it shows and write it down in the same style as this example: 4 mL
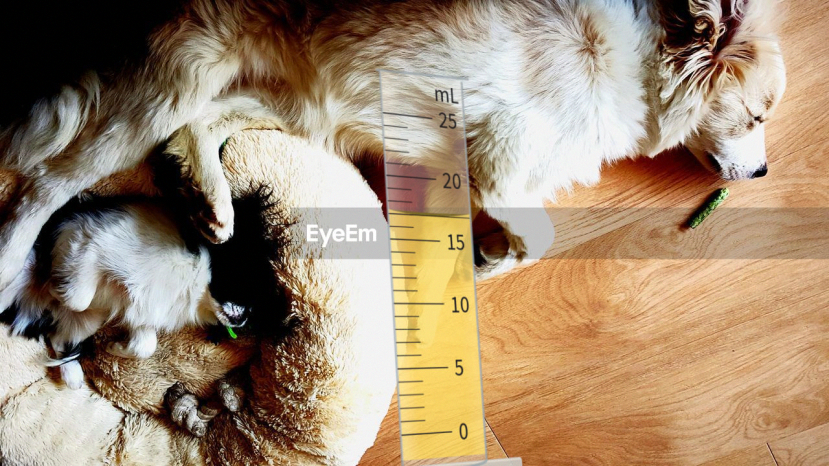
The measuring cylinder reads 17 mL
